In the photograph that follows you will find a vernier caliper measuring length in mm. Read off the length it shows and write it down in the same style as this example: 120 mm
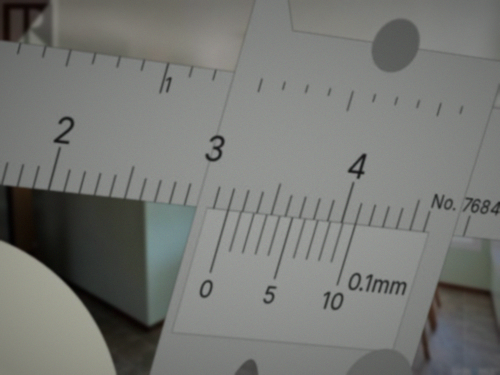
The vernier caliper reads 32.0 mm
